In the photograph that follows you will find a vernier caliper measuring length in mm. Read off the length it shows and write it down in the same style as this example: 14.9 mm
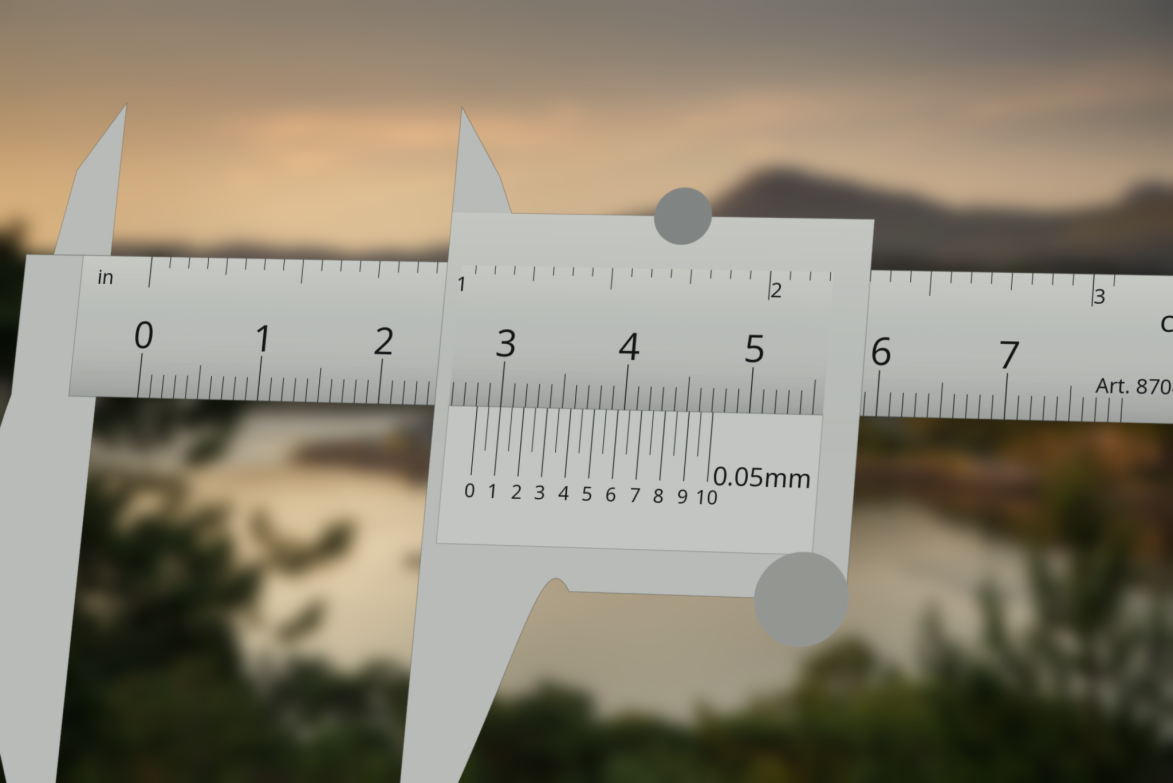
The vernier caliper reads 28.1 mm
